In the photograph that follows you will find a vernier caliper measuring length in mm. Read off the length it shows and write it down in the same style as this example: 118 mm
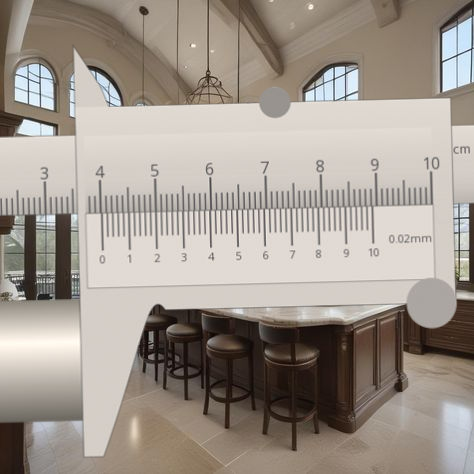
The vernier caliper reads 40.2 mm
